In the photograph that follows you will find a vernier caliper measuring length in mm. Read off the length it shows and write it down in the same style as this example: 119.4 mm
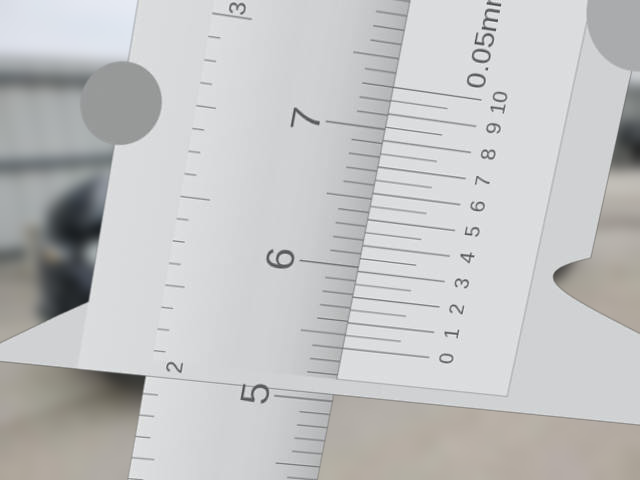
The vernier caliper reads 54.0 mm
